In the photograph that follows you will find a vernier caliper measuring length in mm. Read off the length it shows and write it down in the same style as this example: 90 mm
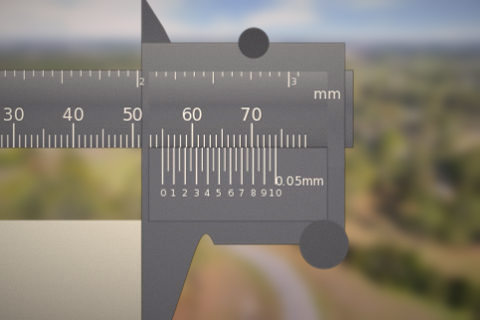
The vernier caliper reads 55.0 mm
